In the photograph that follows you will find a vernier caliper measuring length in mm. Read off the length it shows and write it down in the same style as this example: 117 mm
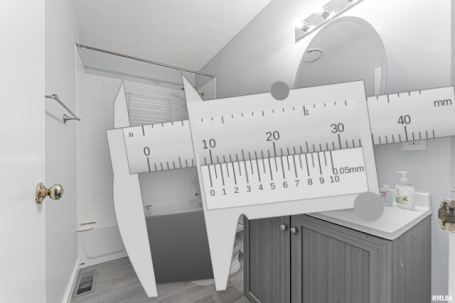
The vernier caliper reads 9.4 mm
